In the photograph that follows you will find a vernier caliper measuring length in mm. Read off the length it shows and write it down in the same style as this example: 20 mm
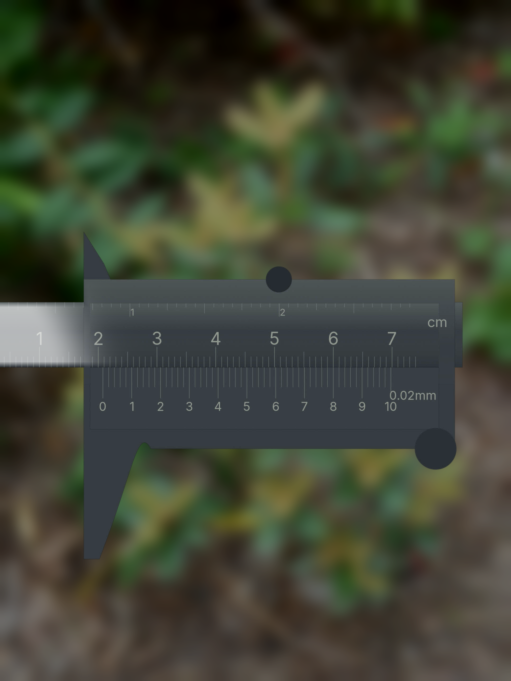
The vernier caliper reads 20.8 mm
